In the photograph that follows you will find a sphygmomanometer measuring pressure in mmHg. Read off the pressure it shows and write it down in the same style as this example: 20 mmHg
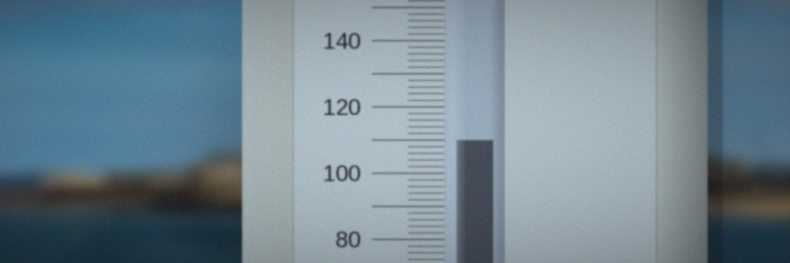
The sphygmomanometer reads 110 mmHg
